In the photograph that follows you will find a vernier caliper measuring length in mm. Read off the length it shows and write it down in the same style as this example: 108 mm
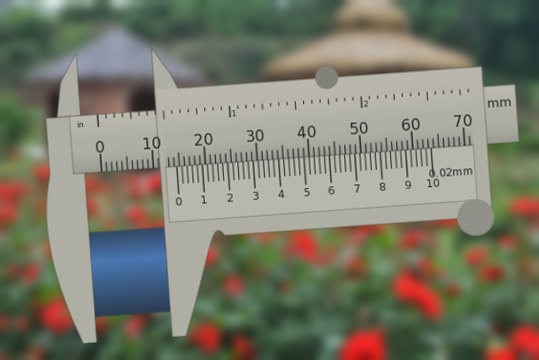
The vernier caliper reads 14.5 mm
